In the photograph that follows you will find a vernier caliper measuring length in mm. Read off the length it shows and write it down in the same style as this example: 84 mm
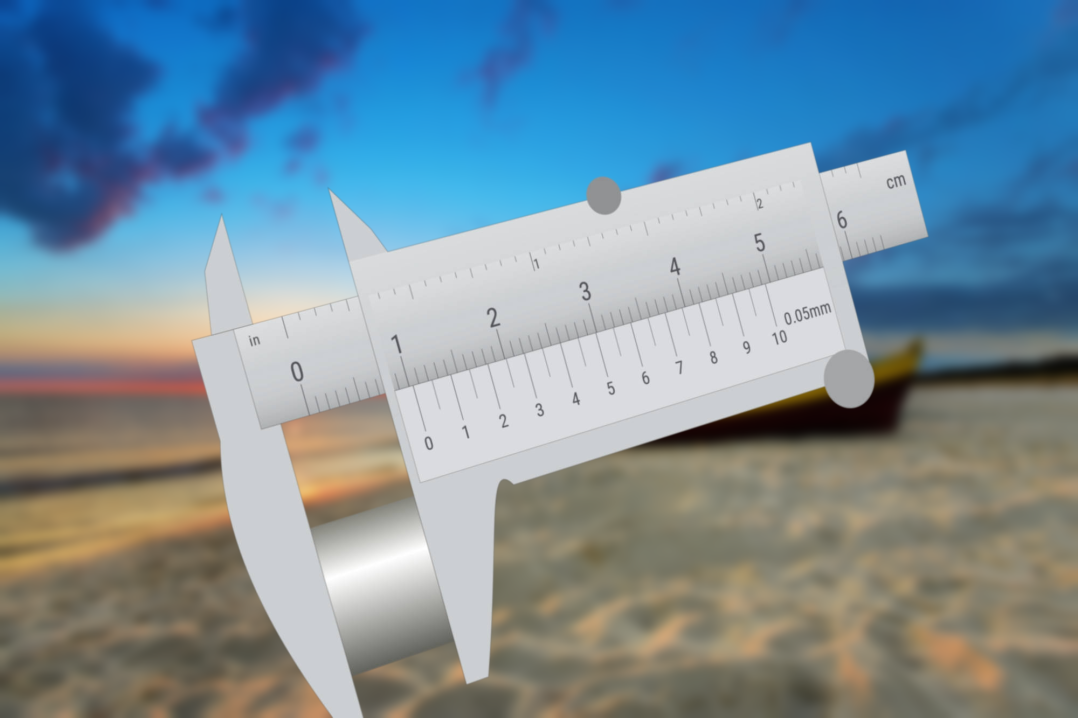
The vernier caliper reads 10.4 mm
